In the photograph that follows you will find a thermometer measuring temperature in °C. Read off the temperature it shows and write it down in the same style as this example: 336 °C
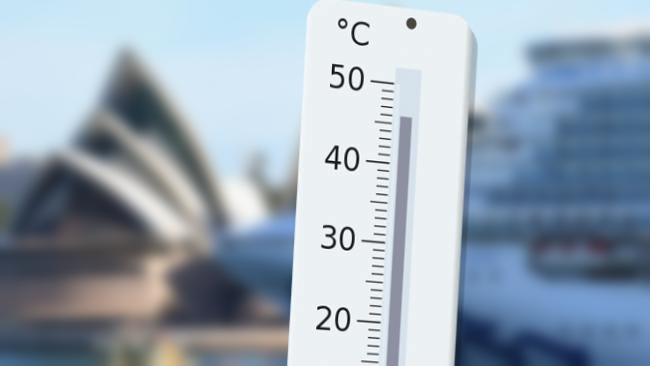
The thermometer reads 46 °C
